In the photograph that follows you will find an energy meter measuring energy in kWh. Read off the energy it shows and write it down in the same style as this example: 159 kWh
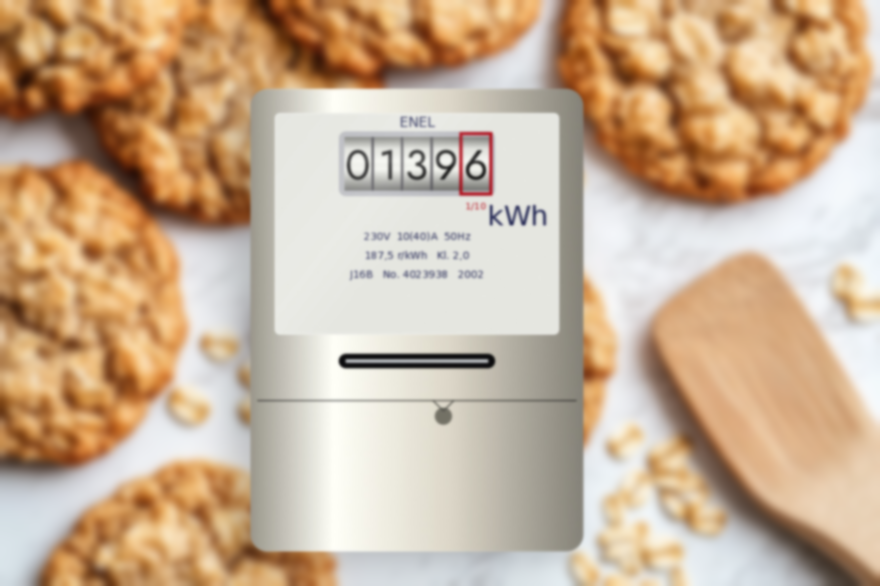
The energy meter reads 139.6 kWh
